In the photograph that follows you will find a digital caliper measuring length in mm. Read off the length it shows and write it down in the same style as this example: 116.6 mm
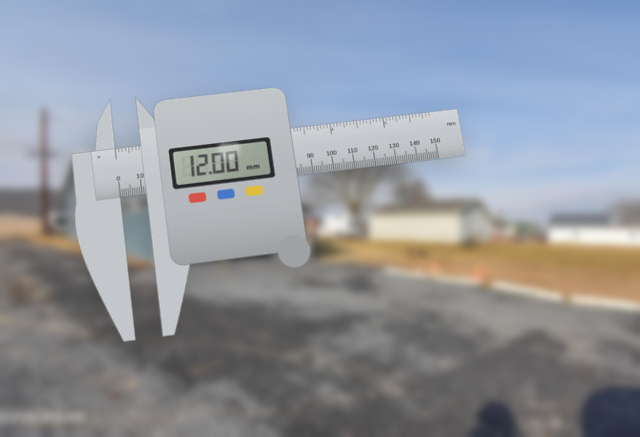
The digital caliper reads 12.00 mm
